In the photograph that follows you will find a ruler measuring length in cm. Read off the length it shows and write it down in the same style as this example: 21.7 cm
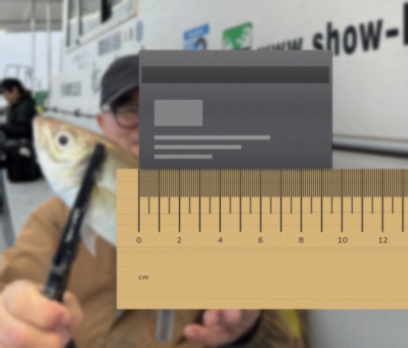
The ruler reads 9.5 cm
